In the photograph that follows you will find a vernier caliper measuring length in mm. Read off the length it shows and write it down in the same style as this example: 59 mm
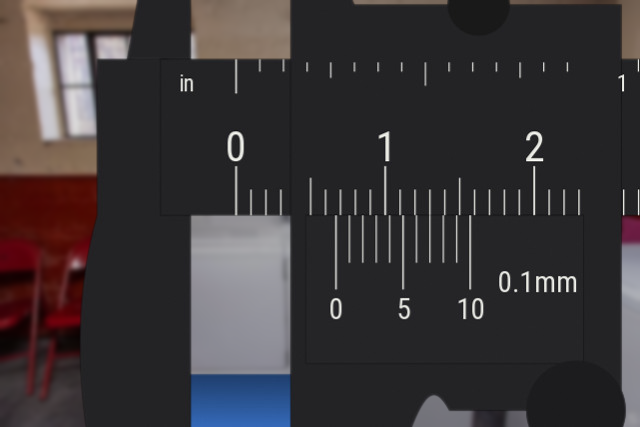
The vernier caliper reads 6.7 mm
